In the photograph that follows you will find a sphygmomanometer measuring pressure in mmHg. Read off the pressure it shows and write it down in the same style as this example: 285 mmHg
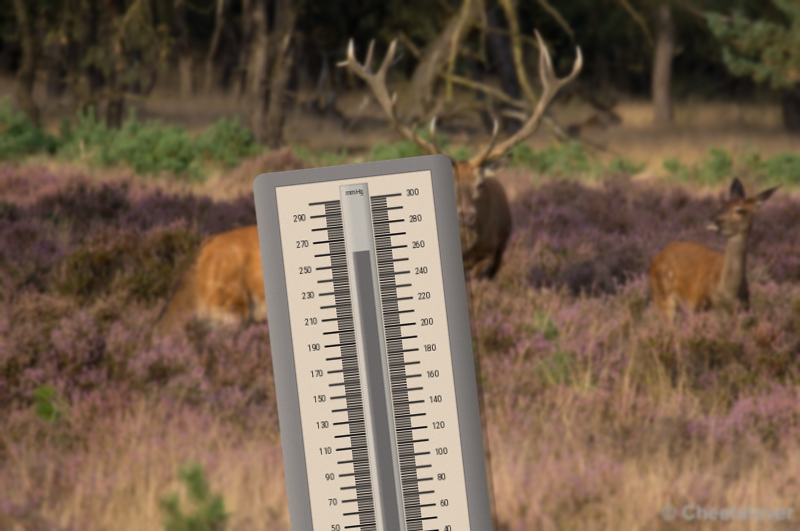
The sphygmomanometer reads 260 mmHg
